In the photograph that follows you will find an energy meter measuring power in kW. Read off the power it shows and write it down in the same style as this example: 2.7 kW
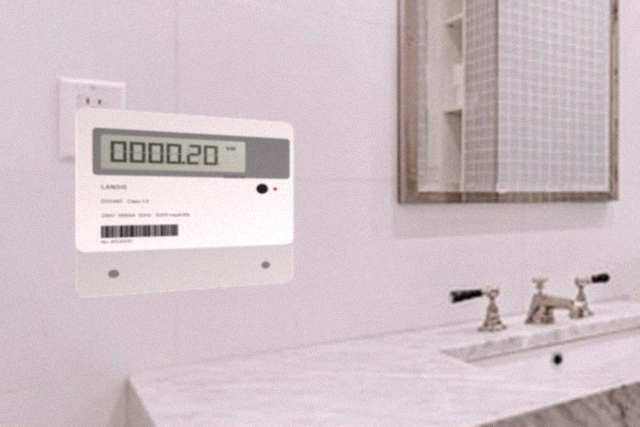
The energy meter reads 0.20 kW
